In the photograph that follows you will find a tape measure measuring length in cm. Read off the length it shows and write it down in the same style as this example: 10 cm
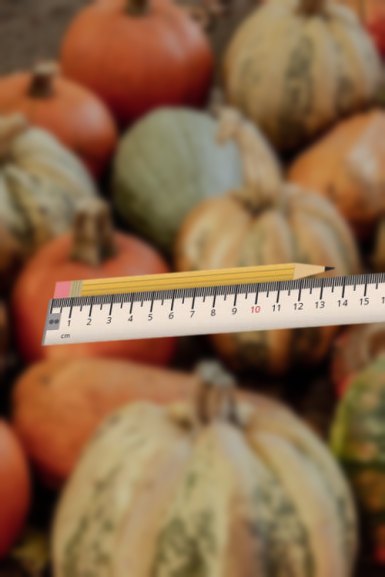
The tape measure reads 13.5 cm
